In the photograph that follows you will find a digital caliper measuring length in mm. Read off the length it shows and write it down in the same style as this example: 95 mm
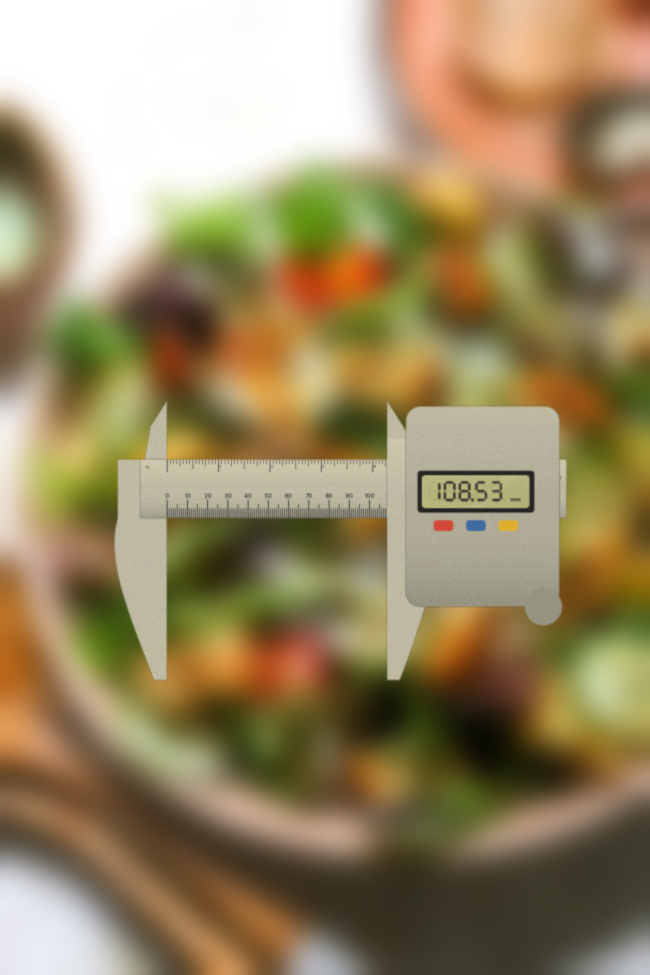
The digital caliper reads 108.53 mm
